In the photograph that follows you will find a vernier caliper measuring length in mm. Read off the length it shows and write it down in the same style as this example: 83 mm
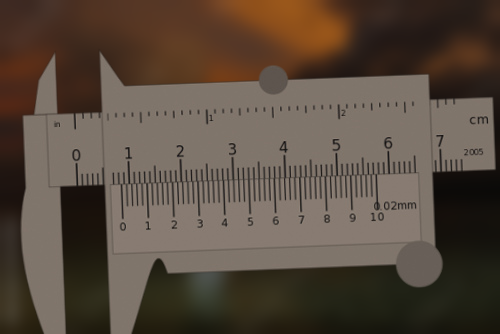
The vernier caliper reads 8.5 mm
